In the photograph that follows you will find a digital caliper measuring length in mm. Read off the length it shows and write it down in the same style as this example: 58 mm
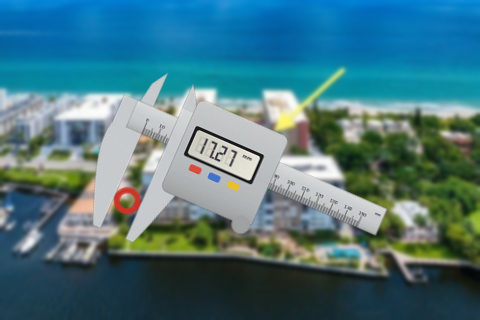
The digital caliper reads 17.27 mm
